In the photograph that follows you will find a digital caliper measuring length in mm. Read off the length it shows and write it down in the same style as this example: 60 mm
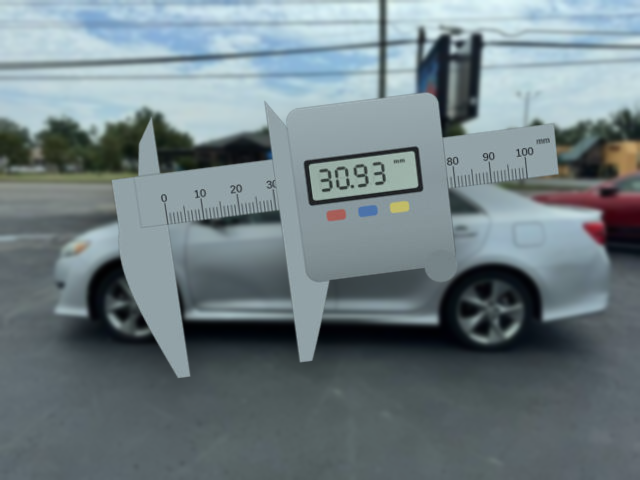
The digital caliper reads 30.93 mm
